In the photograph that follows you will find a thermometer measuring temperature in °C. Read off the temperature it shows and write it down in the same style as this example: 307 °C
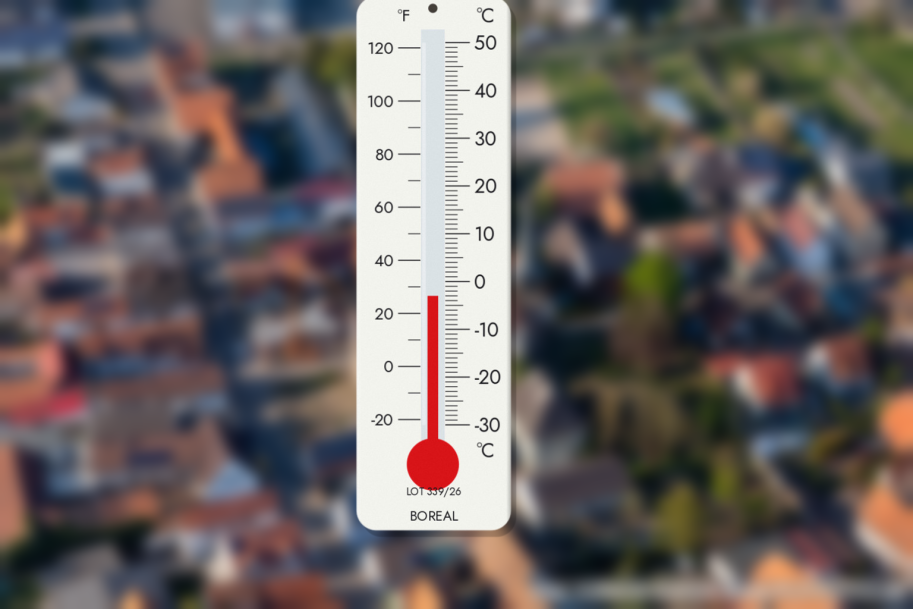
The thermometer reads -3 °C
